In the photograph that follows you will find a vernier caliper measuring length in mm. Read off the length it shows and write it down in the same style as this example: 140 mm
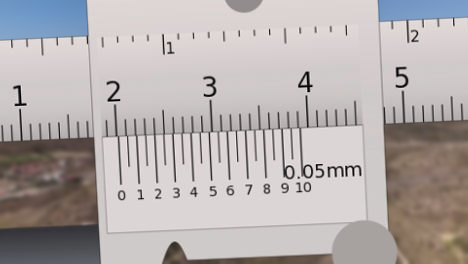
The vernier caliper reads 20.2 mm
